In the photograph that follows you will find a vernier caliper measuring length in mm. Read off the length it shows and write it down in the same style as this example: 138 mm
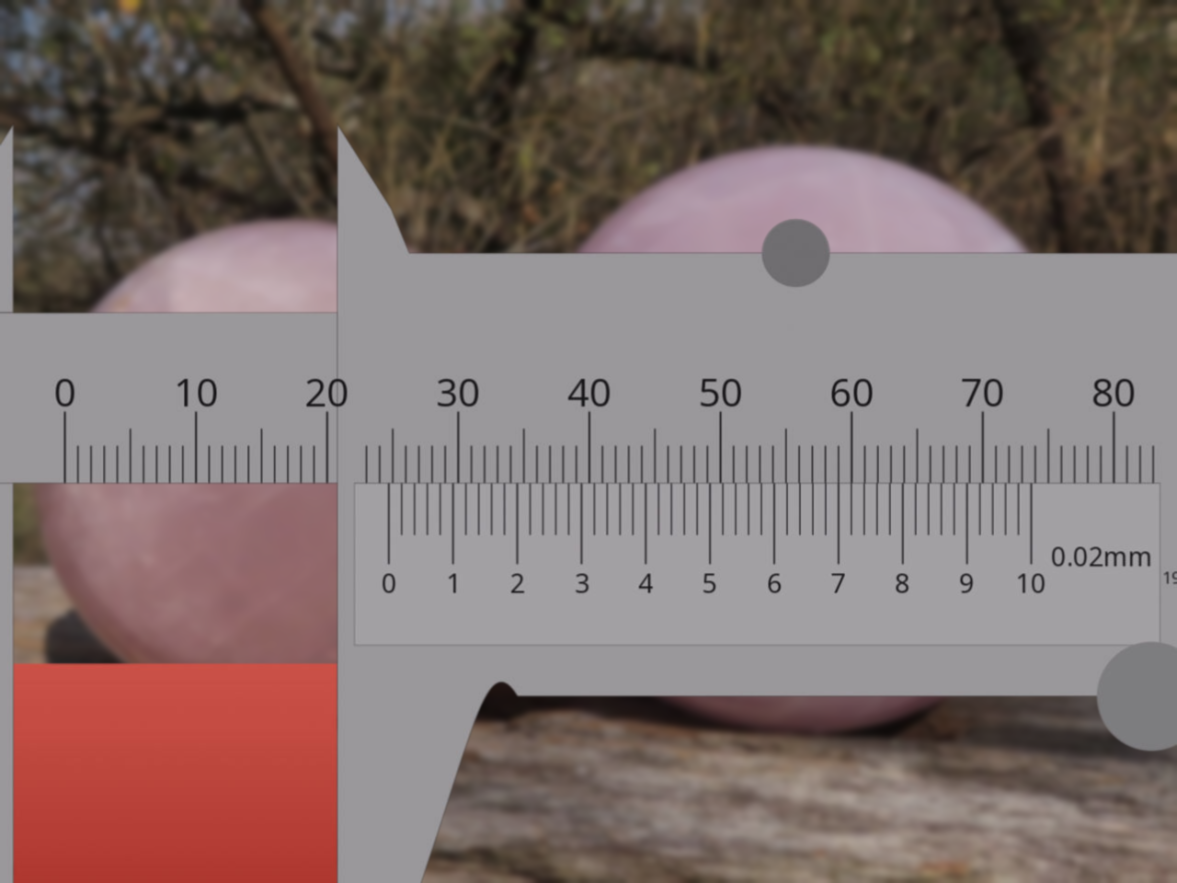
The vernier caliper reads 24.7 mm
